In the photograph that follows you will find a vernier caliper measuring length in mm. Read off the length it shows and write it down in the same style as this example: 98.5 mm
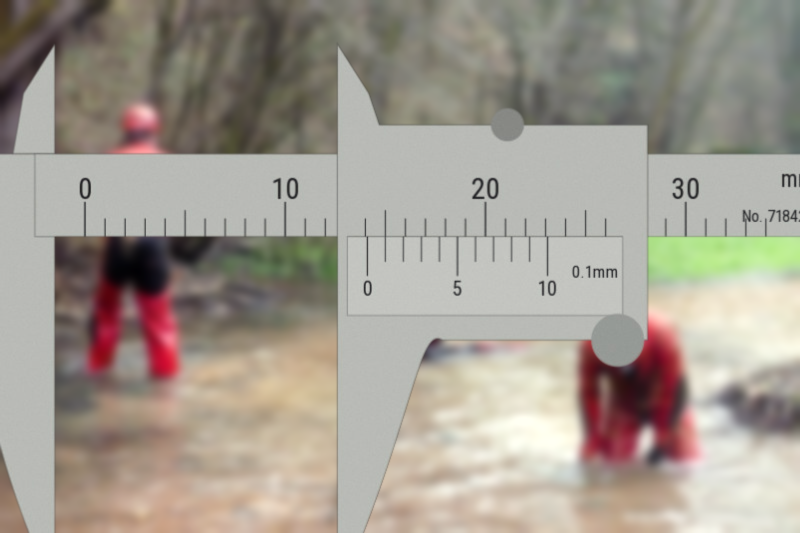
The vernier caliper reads 14.1 mm
